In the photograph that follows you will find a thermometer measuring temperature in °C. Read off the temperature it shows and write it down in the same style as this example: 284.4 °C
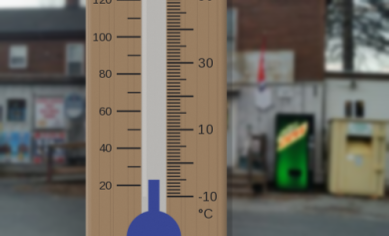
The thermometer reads -5 °C
